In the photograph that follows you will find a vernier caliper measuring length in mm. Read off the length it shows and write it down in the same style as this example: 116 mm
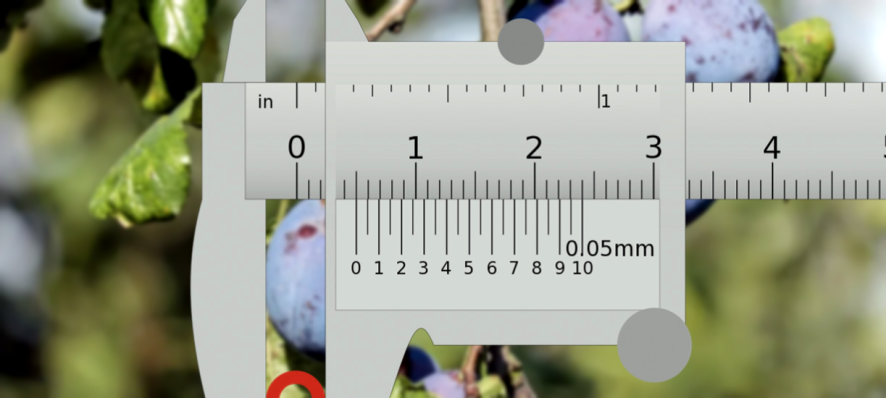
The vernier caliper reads 5.0 mm
